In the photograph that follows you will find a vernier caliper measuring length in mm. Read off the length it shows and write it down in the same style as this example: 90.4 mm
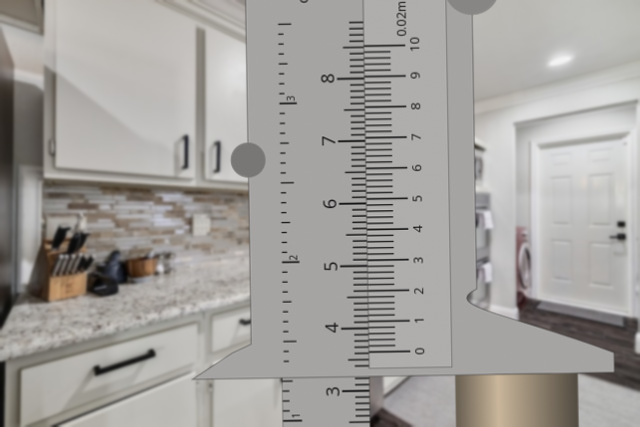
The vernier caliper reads 36.2 mm
